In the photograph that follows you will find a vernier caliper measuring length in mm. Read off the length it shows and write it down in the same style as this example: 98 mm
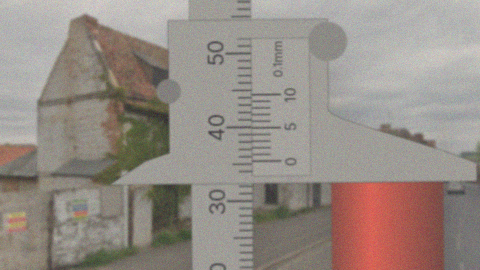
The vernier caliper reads 35.4 mm
